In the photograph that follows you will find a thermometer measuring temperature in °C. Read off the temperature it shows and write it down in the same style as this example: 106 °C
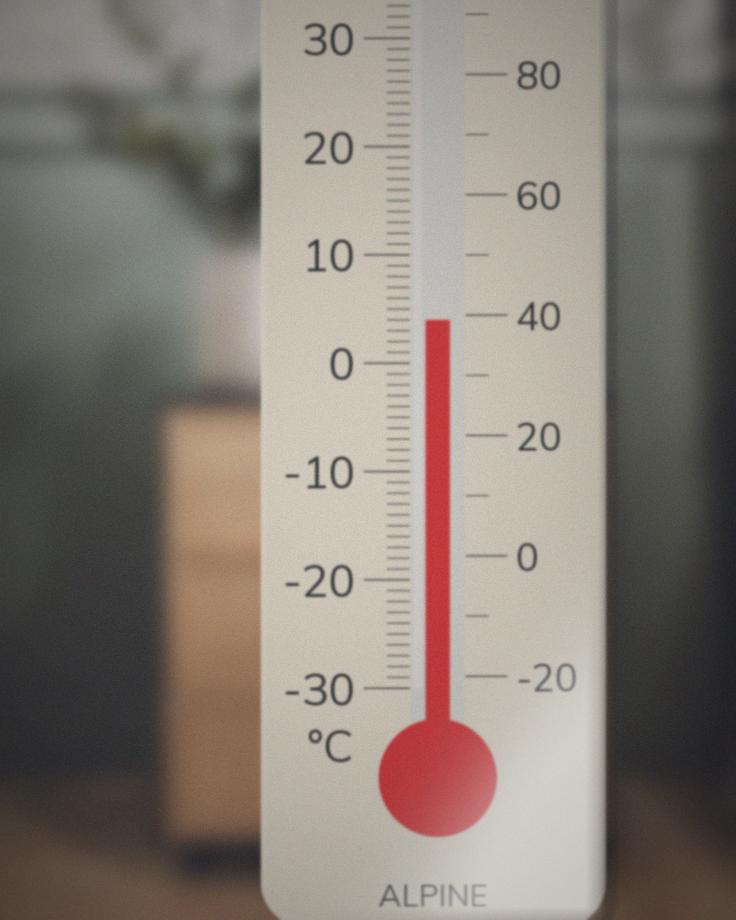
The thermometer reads 4 °C
